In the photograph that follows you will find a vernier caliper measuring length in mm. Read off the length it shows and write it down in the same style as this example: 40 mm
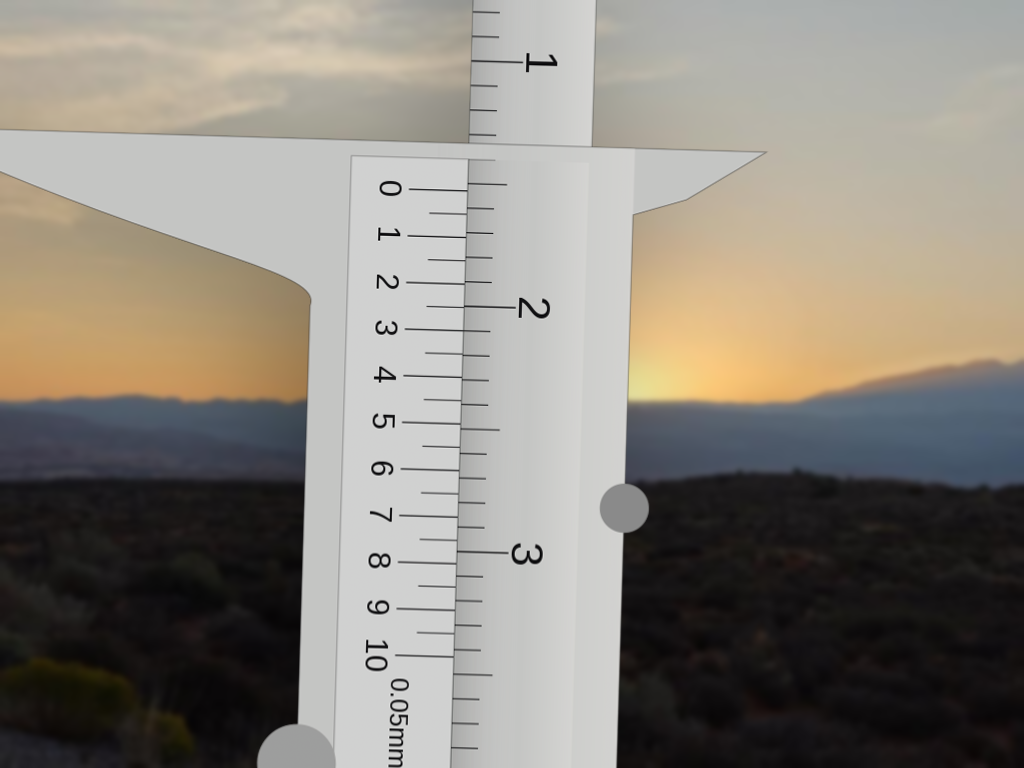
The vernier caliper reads 15.30 mm
